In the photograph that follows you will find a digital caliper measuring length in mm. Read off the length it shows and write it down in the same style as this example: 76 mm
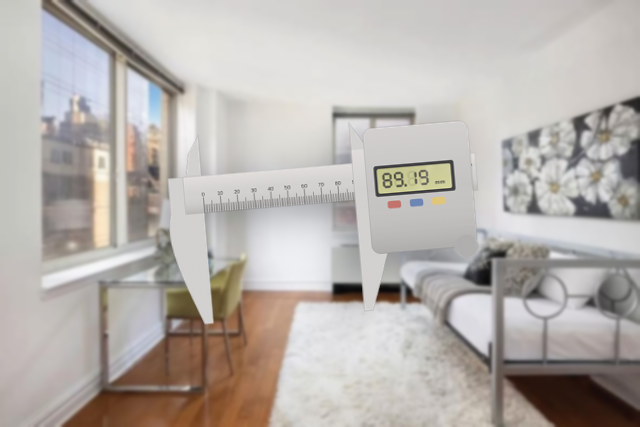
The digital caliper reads 89.19 mm
